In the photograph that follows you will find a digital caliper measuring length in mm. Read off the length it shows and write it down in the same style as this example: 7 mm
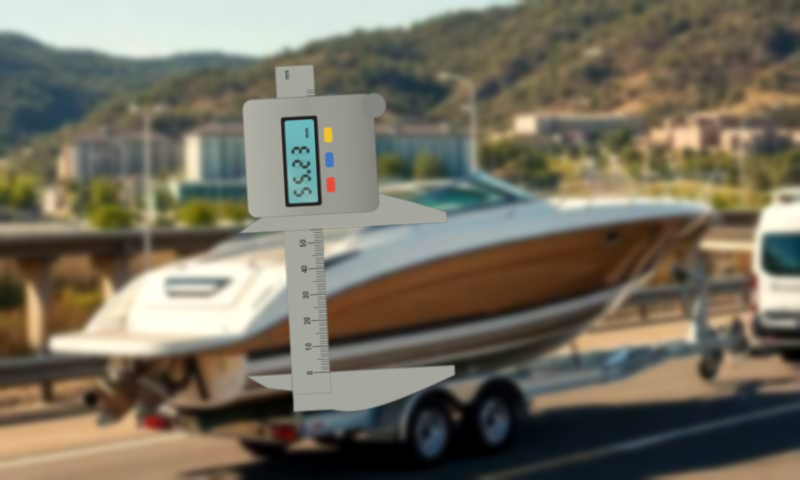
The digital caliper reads 55.23 mm
